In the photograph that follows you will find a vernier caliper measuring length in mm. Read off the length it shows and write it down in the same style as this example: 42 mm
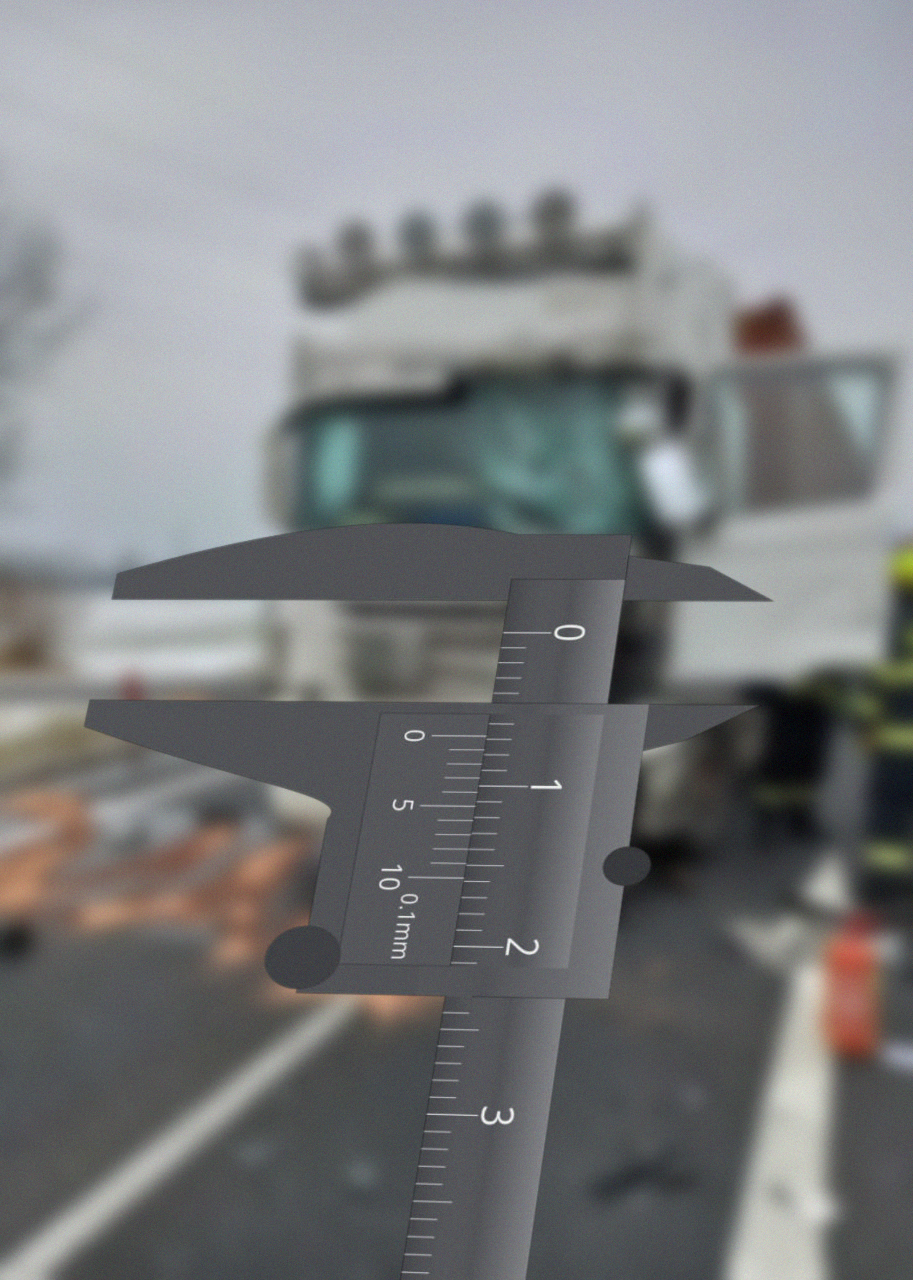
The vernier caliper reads 6.8 mm
